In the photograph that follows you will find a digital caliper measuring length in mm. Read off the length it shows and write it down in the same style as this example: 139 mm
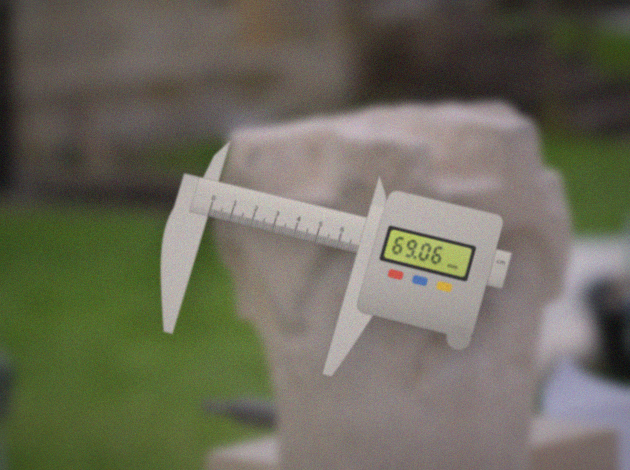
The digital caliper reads 69.06 mm
